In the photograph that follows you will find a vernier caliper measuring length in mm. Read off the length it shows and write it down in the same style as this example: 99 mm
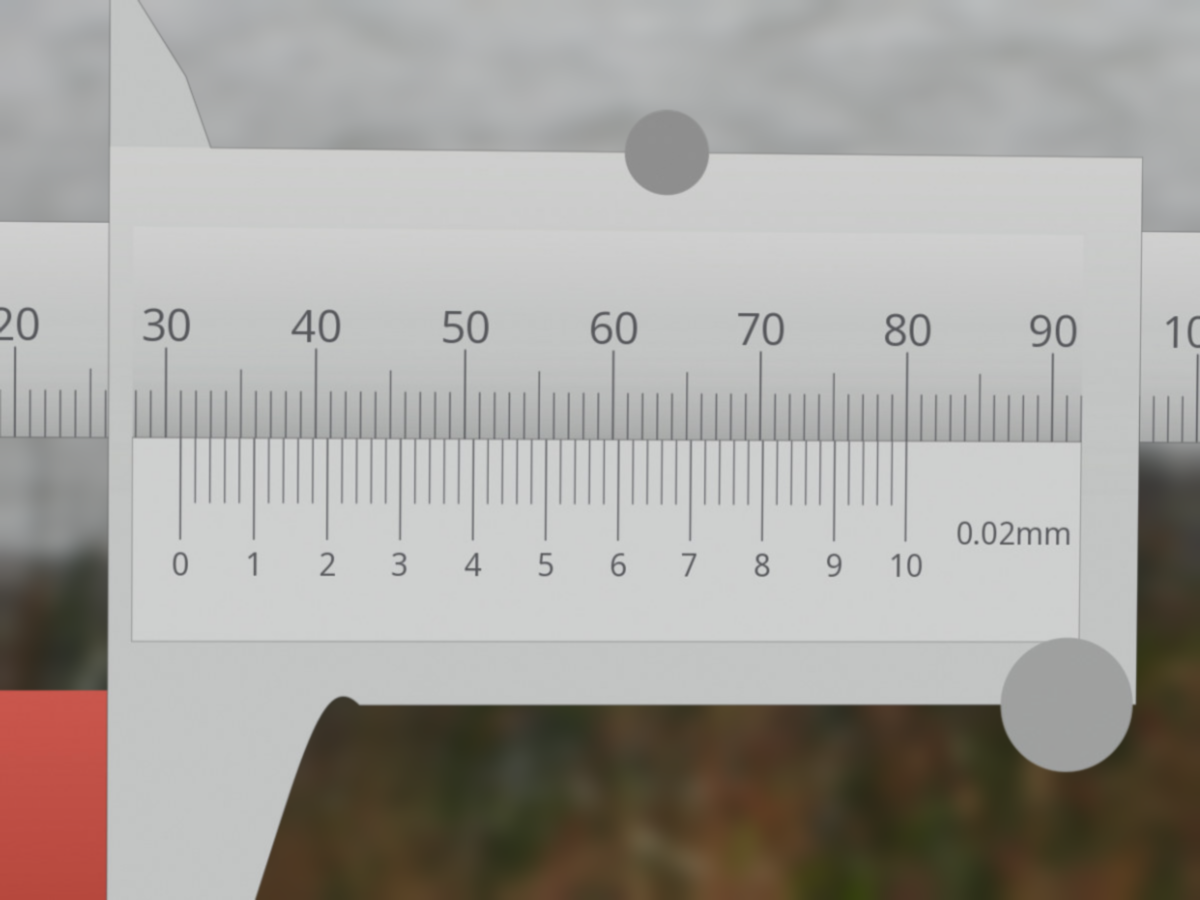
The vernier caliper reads 31.0 mm
